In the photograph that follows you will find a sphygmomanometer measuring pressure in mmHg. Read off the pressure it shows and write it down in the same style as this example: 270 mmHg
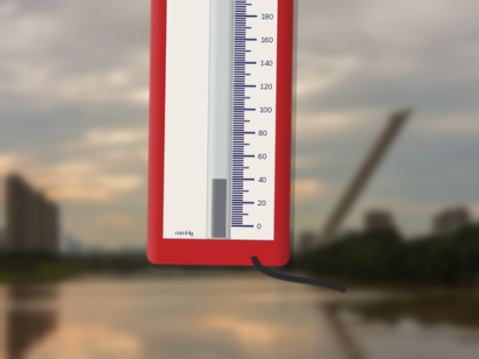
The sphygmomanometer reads 40 mmHg
